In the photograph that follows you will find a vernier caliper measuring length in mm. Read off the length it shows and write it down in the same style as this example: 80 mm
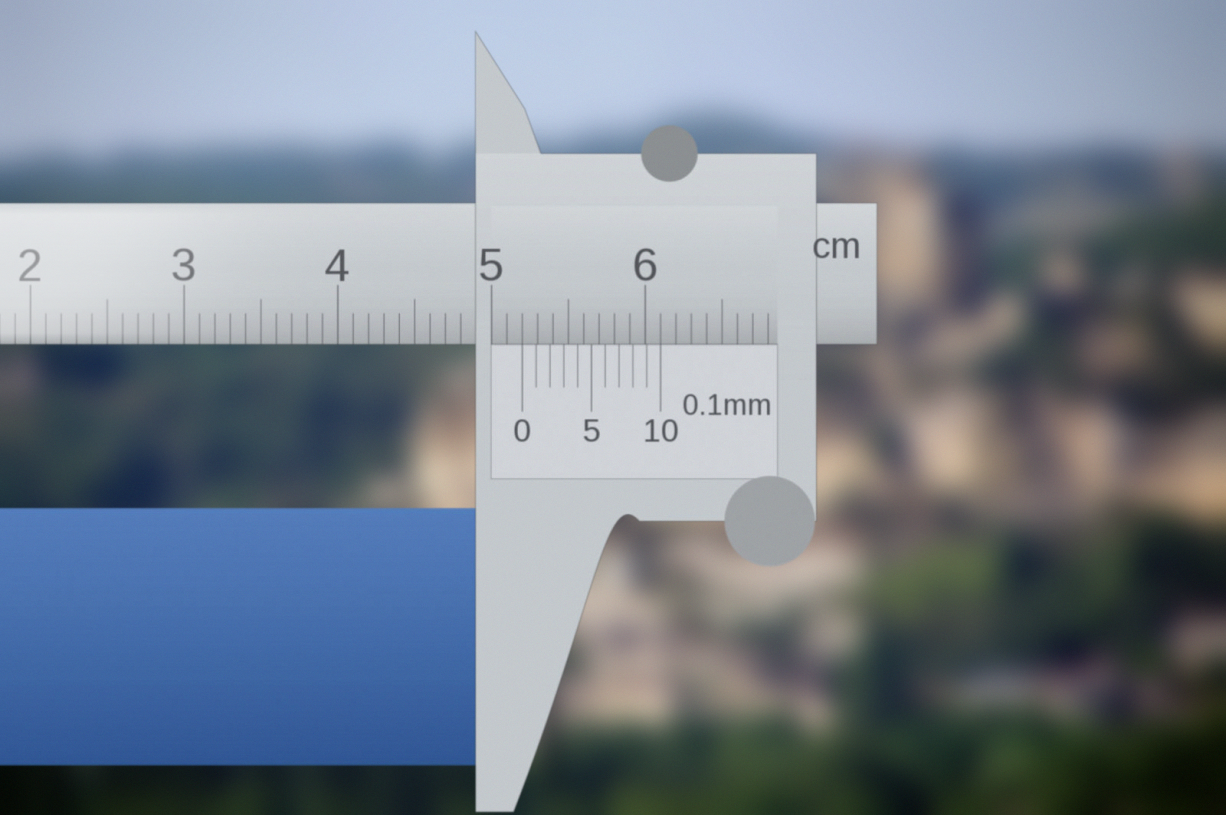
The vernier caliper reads 52.0 mm
